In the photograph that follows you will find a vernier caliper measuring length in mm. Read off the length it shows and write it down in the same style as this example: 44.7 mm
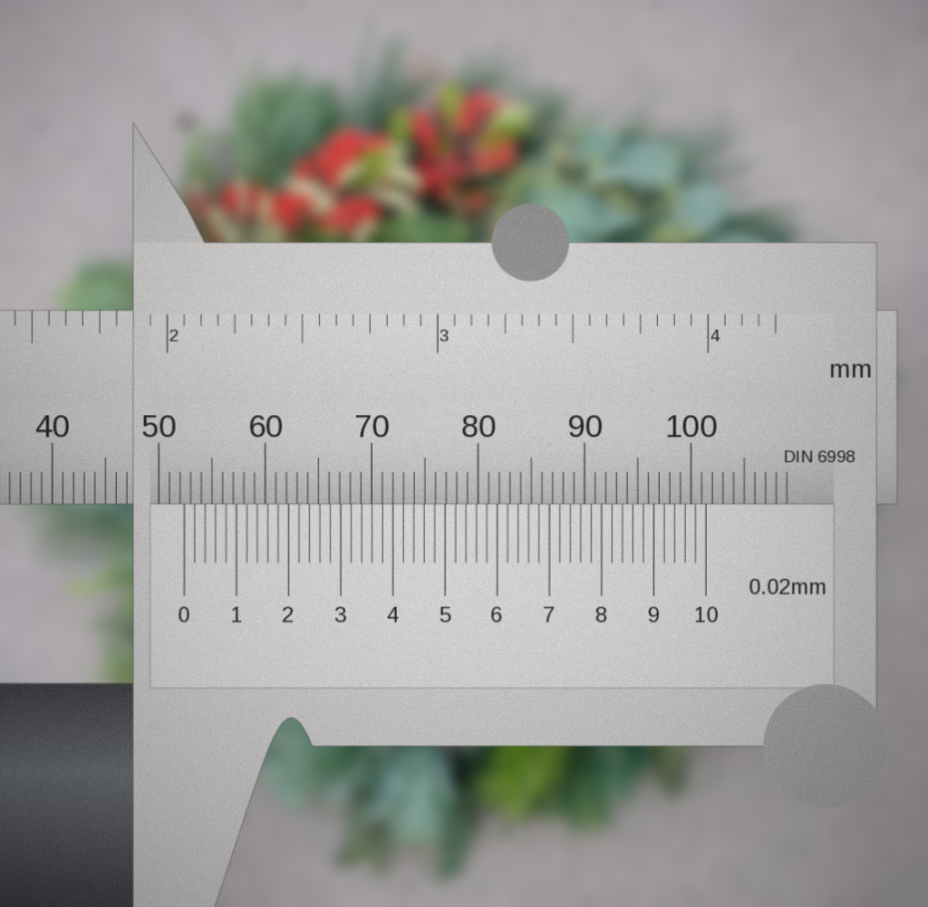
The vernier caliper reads 52.4 mm
